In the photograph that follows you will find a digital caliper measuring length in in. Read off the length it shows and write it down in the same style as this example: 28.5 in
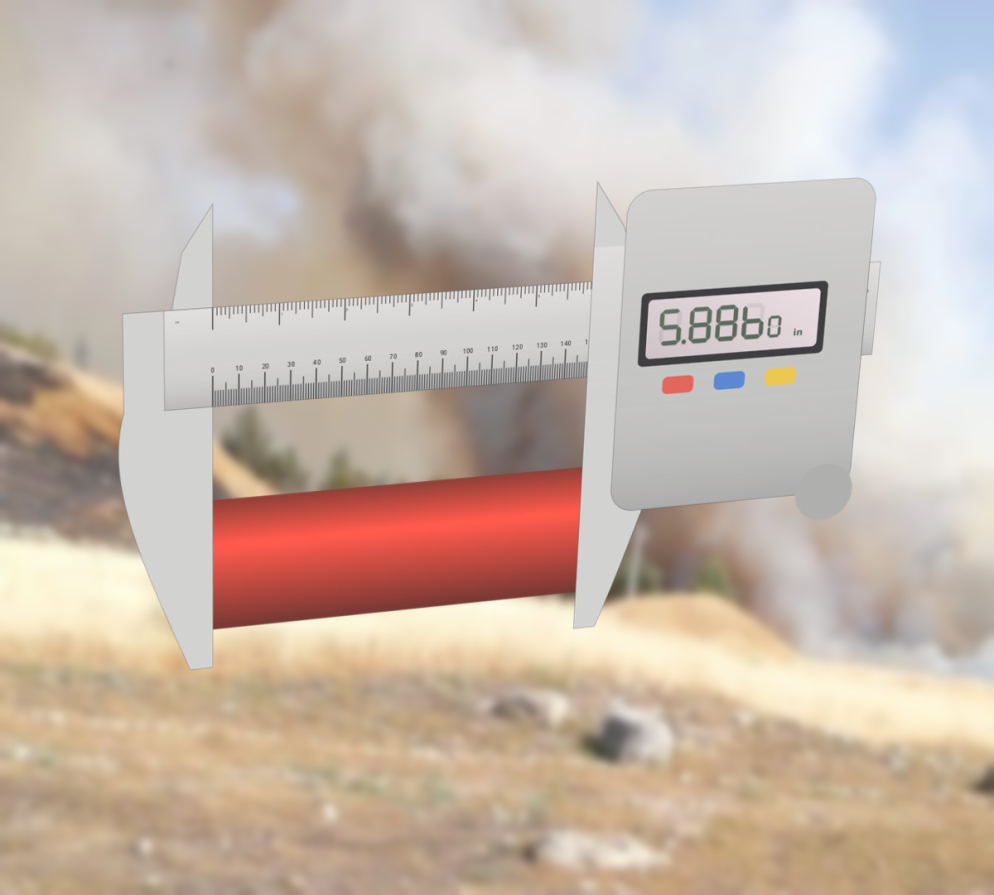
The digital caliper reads 5.8860 in
